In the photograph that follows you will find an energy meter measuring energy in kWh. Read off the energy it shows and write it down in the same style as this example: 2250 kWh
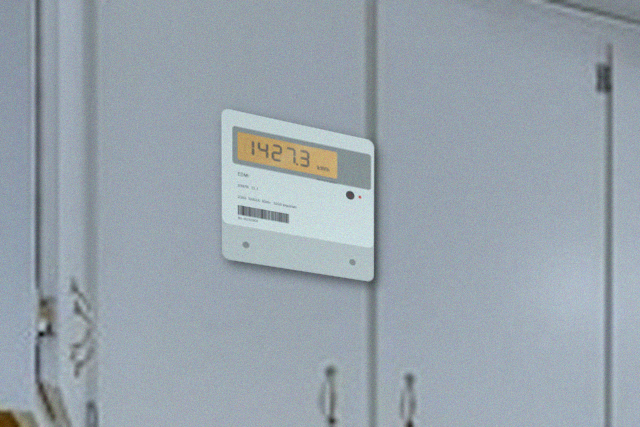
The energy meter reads 1427.3 kWh
